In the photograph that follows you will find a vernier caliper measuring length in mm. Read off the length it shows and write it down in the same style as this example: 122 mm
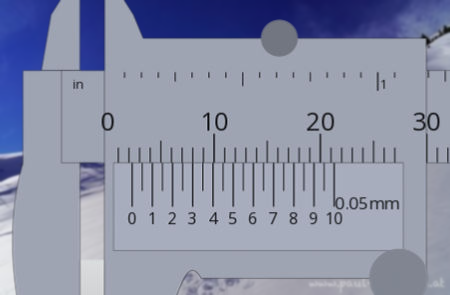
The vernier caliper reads 2.3 mm
